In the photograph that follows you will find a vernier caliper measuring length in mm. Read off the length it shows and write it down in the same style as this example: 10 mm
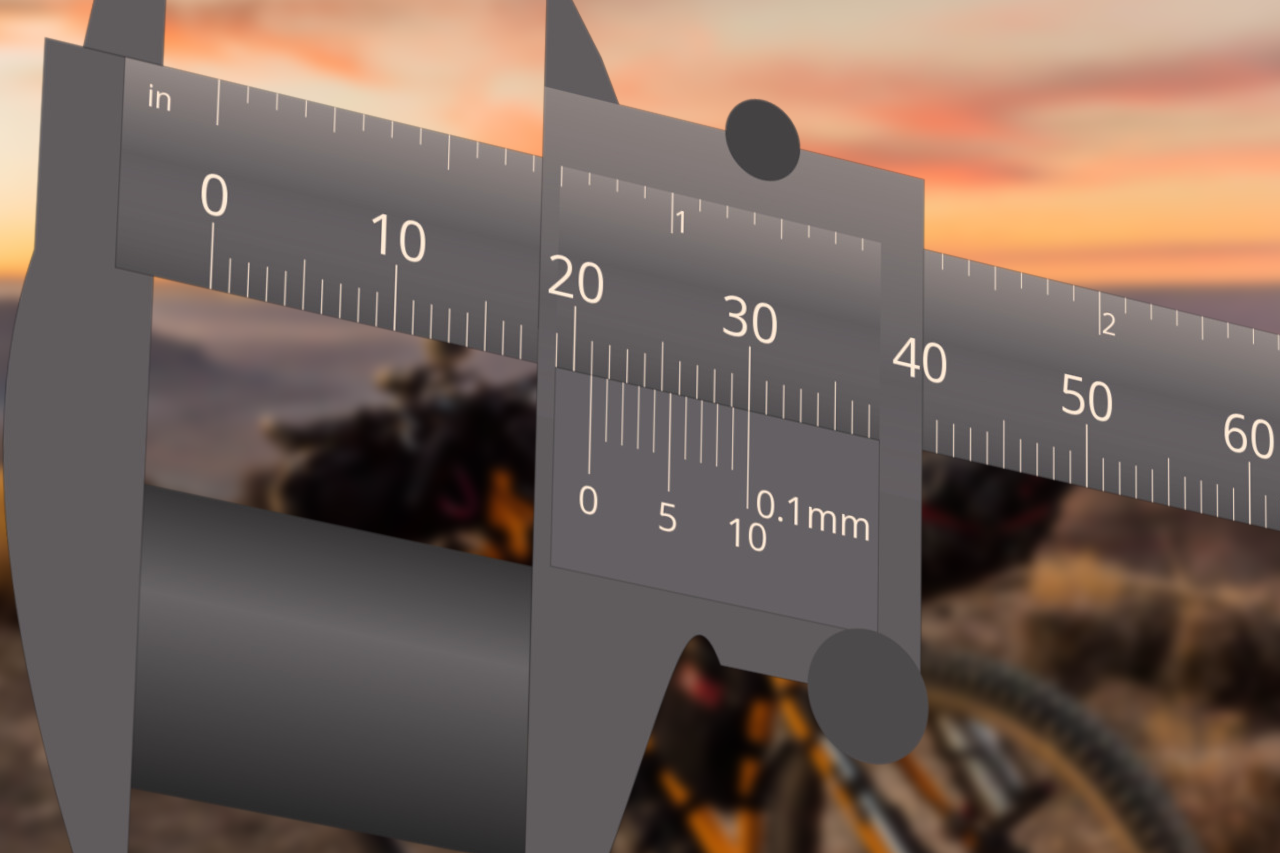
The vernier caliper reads 21.0 mm
